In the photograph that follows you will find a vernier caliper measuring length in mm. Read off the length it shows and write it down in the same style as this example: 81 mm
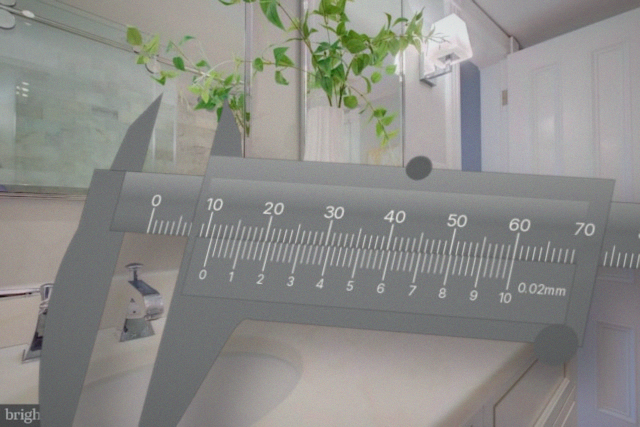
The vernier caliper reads 11.0 mm
